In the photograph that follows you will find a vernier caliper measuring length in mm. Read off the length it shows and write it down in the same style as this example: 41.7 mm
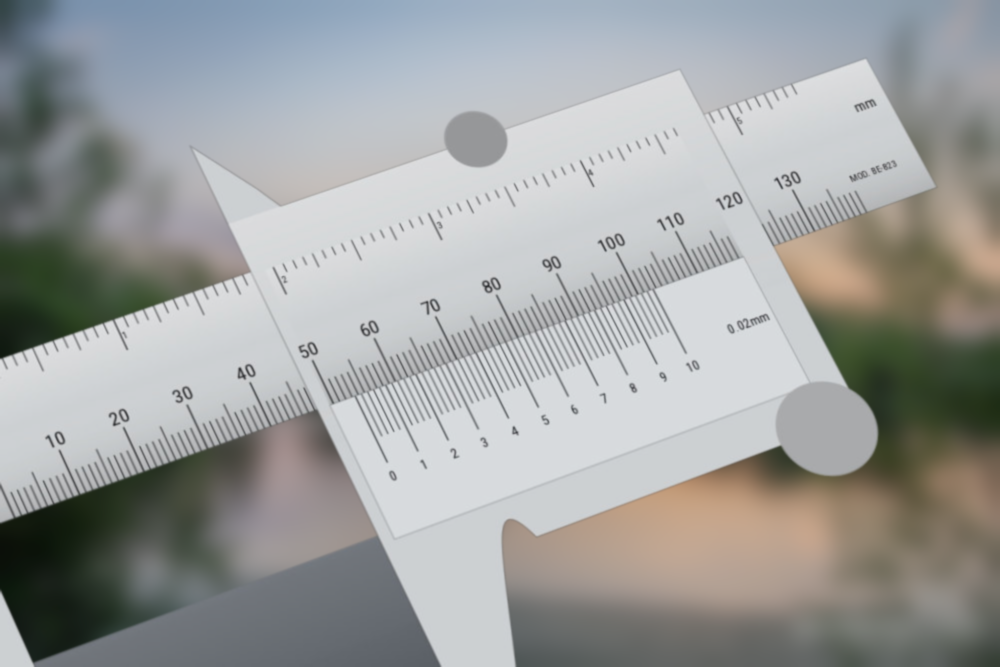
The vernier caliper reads 53.5 mm
